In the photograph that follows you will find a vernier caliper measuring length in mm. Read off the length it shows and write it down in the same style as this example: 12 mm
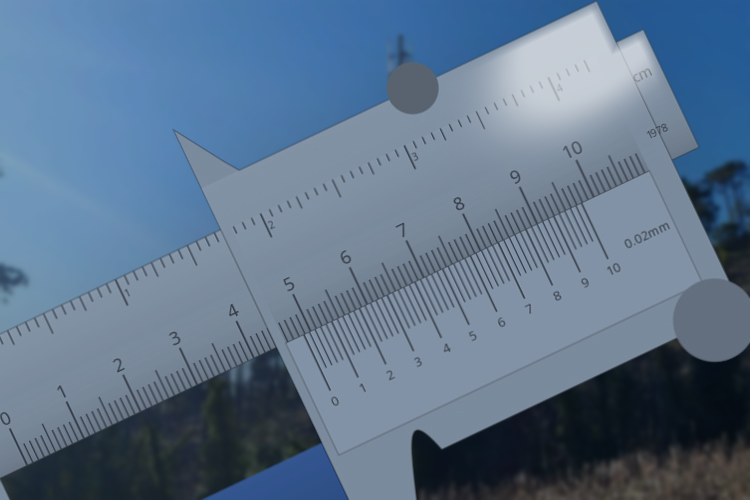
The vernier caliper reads 48.8 mm
